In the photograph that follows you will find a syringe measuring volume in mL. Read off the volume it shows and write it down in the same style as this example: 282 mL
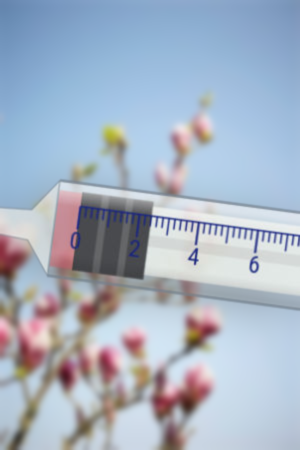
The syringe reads 0 mL
